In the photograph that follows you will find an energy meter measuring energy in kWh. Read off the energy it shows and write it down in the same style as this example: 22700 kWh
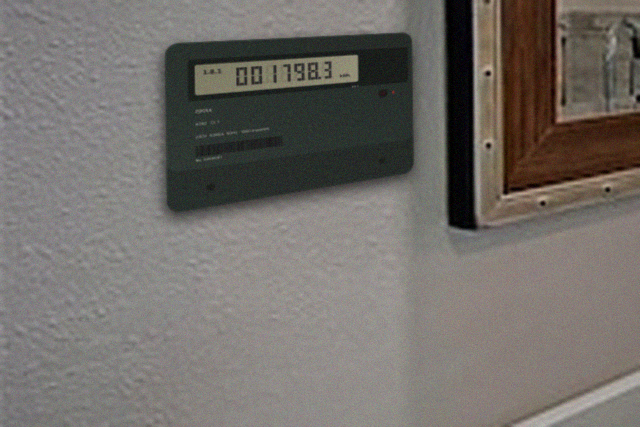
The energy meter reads 1798.3 kWh
